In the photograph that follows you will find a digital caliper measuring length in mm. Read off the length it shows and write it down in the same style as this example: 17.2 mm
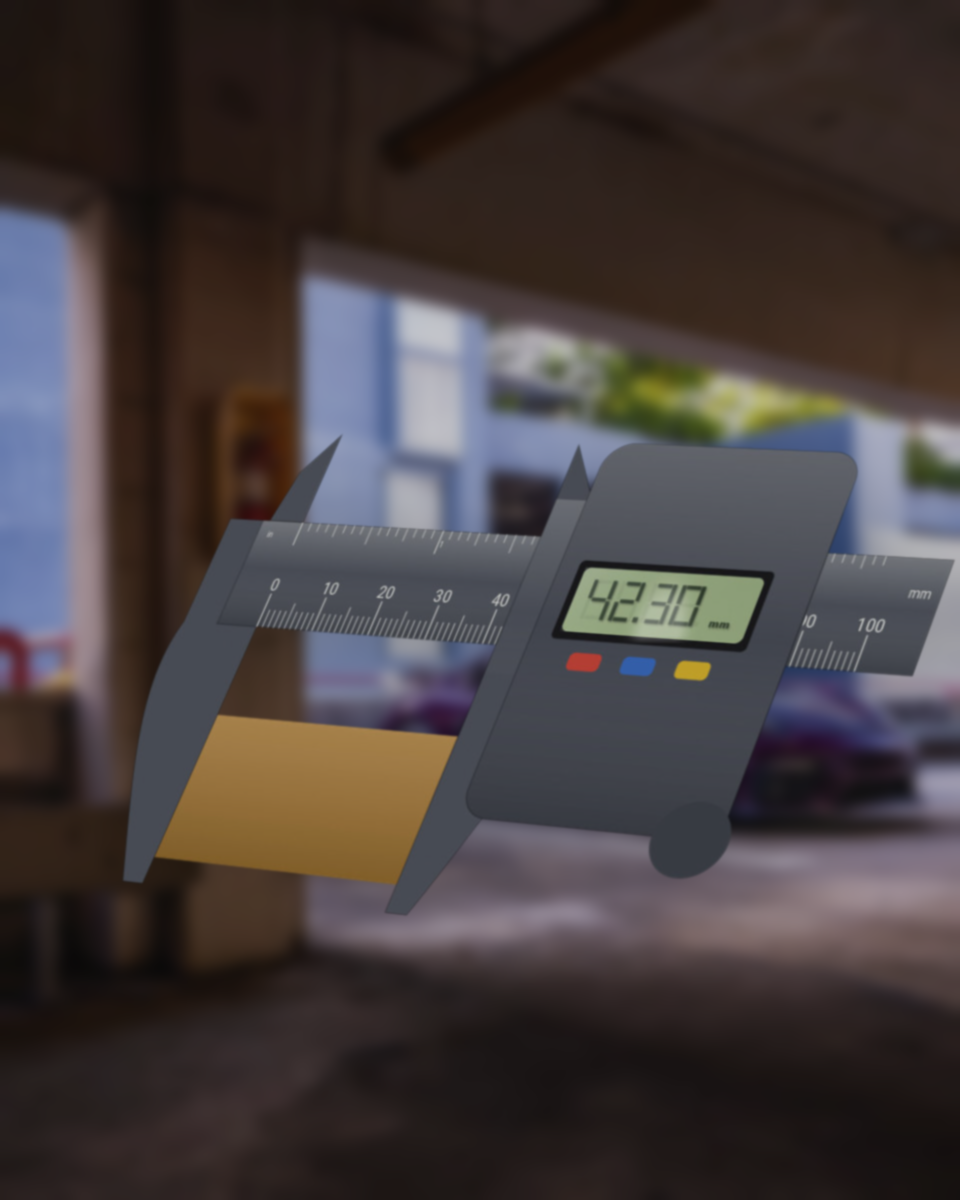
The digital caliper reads 42.30 mm
